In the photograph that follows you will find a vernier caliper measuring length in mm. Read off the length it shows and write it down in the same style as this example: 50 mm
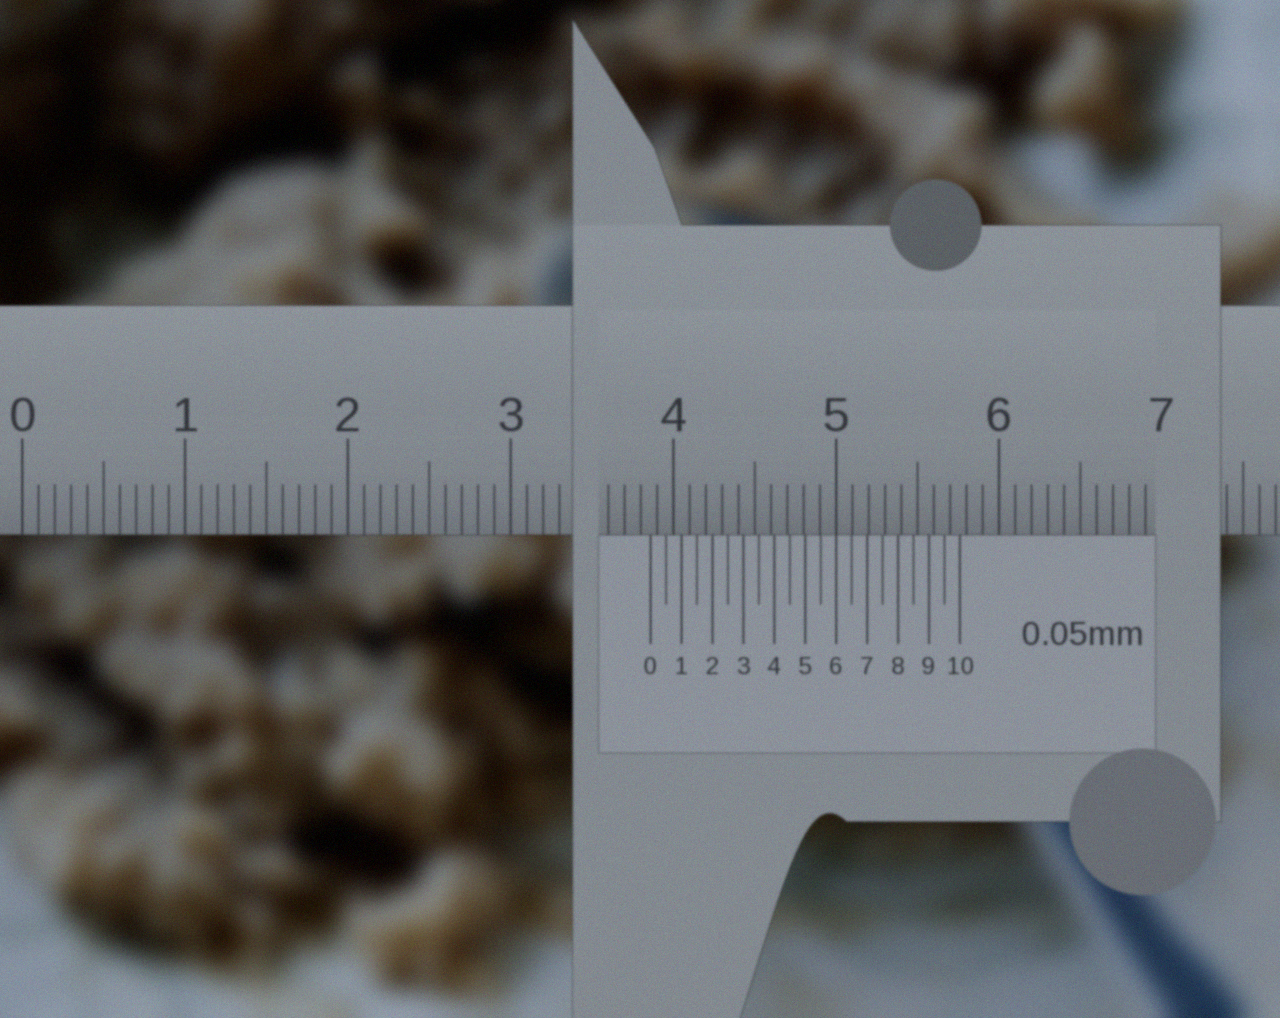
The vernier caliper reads 38.6 mm
